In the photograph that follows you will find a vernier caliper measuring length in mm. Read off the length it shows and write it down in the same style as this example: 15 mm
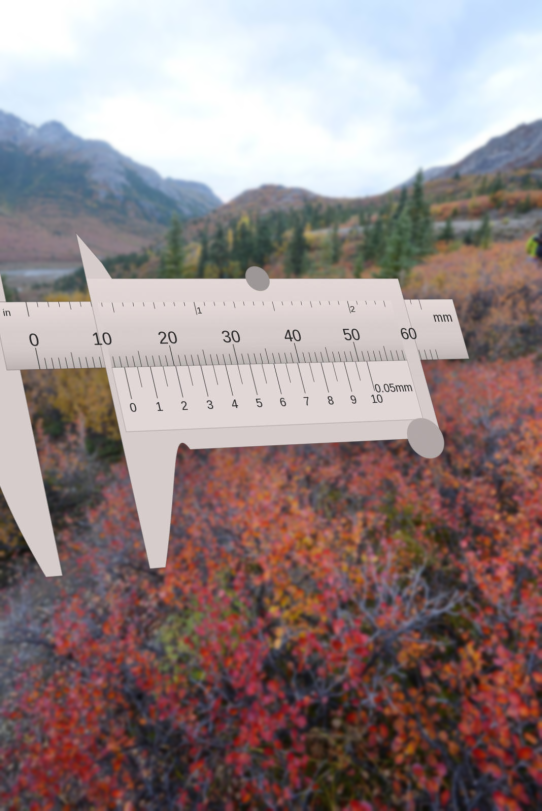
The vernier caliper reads 12.4 mm
